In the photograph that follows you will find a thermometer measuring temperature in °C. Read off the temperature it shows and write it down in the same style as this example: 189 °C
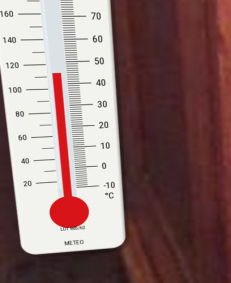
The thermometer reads 45 °C
